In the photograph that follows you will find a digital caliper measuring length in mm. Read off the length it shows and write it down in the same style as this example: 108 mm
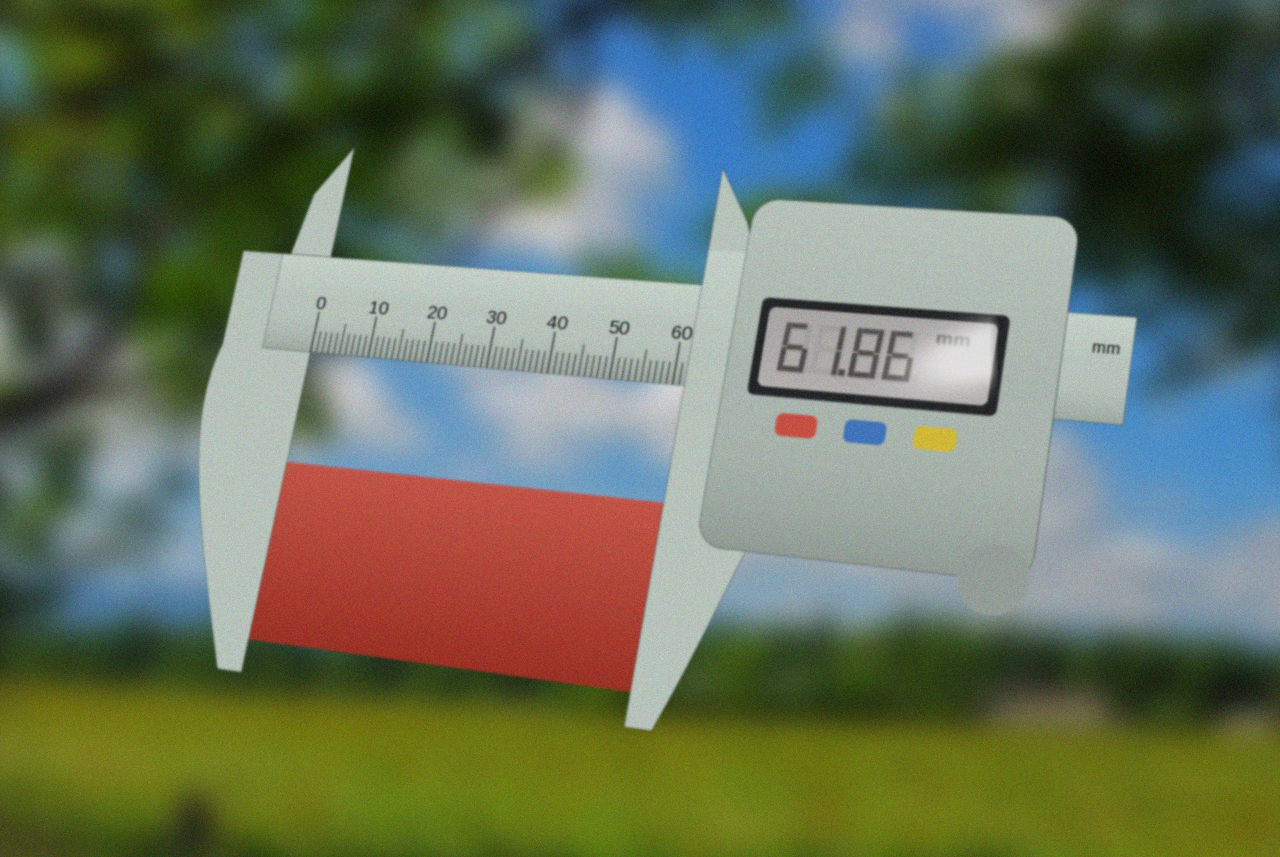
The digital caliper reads 61.86 mm
